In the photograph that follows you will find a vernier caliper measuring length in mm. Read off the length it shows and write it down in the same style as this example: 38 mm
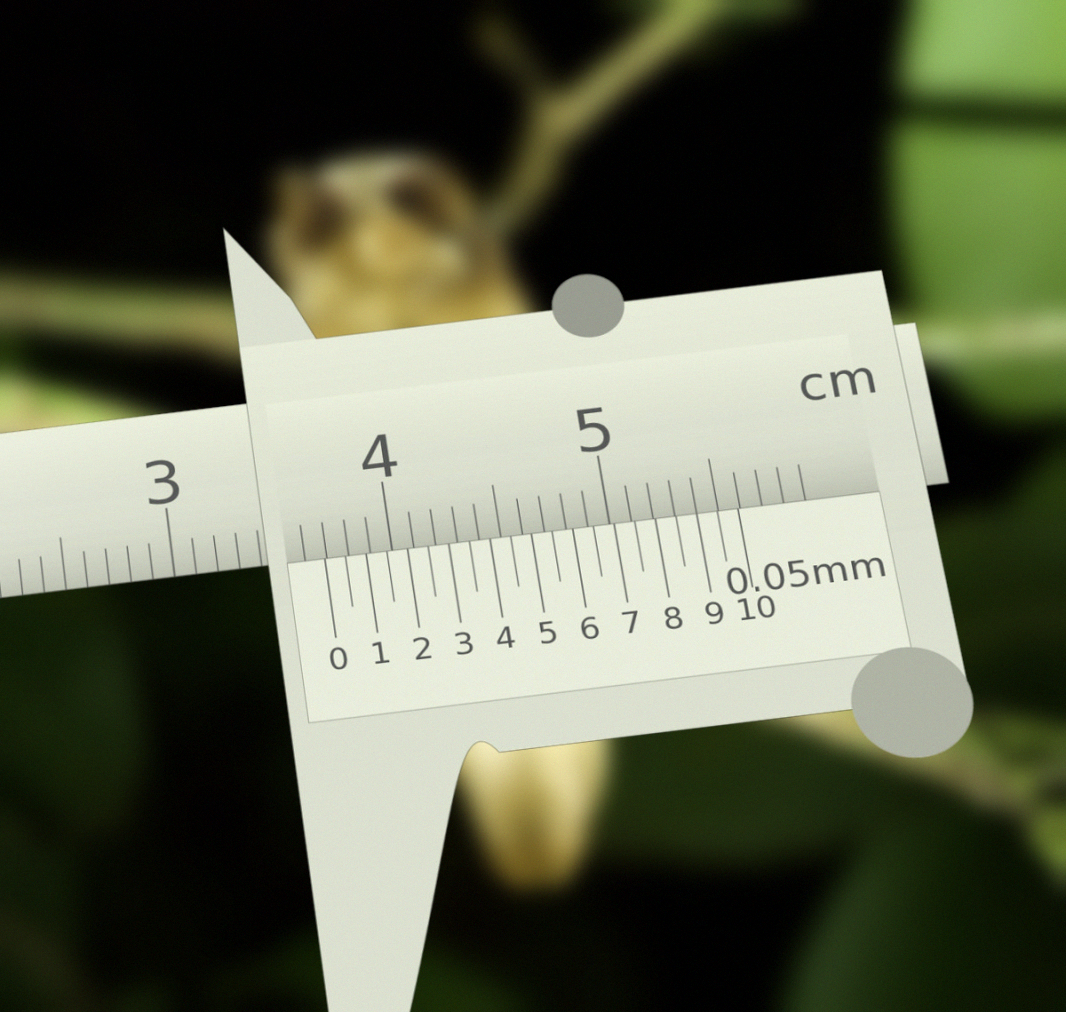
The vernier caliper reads 36.90 mm
